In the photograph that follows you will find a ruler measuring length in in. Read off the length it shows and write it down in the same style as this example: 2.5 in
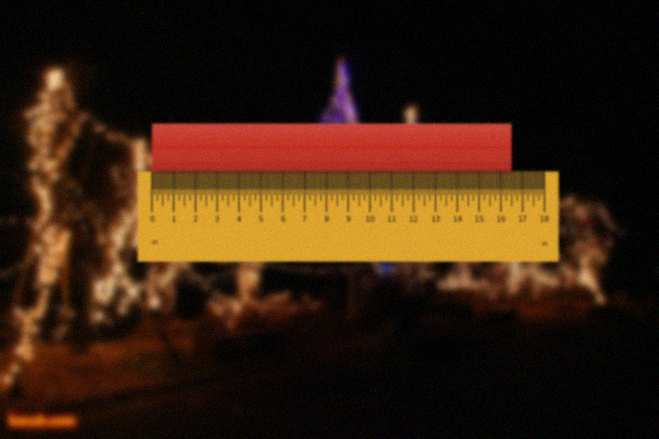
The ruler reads 16.5 in
